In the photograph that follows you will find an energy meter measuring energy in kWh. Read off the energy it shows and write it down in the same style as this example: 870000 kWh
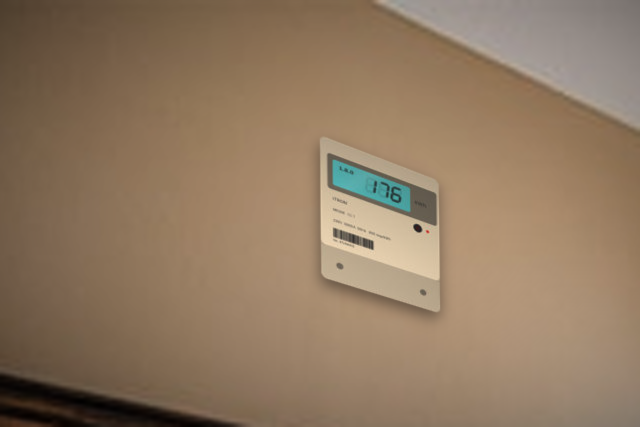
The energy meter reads 176 kWh
